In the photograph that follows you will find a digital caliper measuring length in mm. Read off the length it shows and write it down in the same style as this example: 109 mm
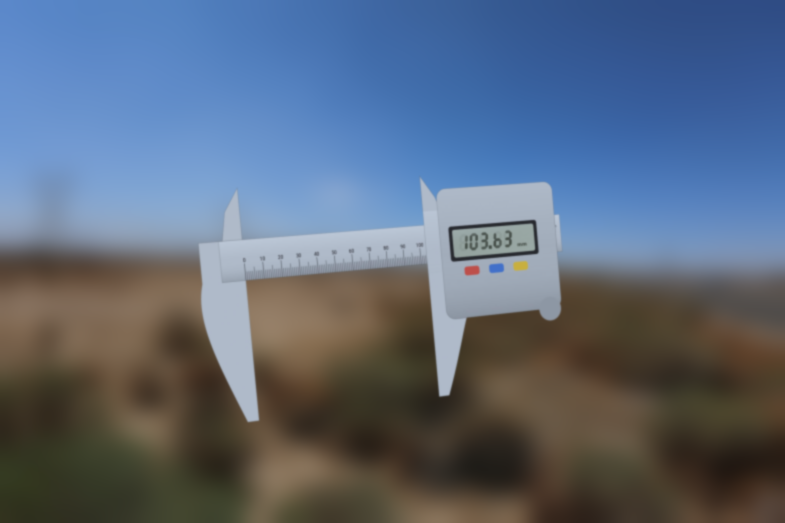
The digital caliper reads 103.63 mm
